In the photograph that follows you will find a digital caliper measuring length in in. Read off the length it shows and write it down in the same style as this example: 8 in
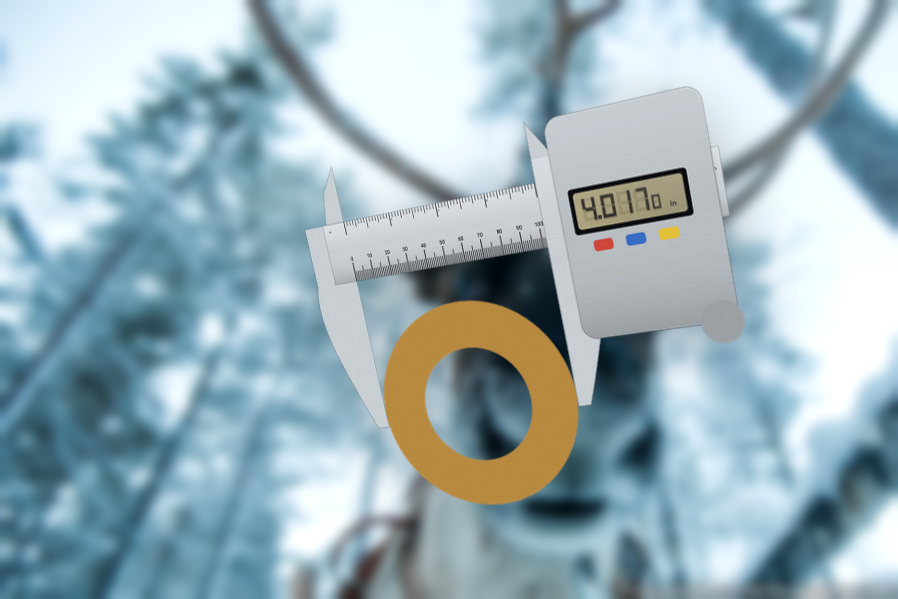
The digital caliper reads 4.0170 in
